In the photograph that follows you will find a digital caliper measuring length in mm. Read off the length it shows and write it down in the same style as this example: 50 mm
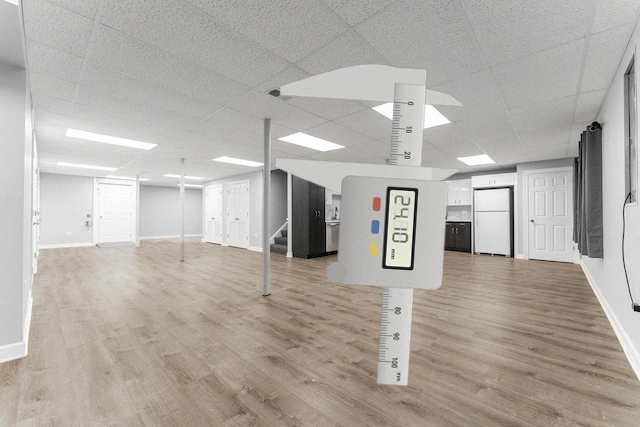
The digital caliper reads 24.10 mm
